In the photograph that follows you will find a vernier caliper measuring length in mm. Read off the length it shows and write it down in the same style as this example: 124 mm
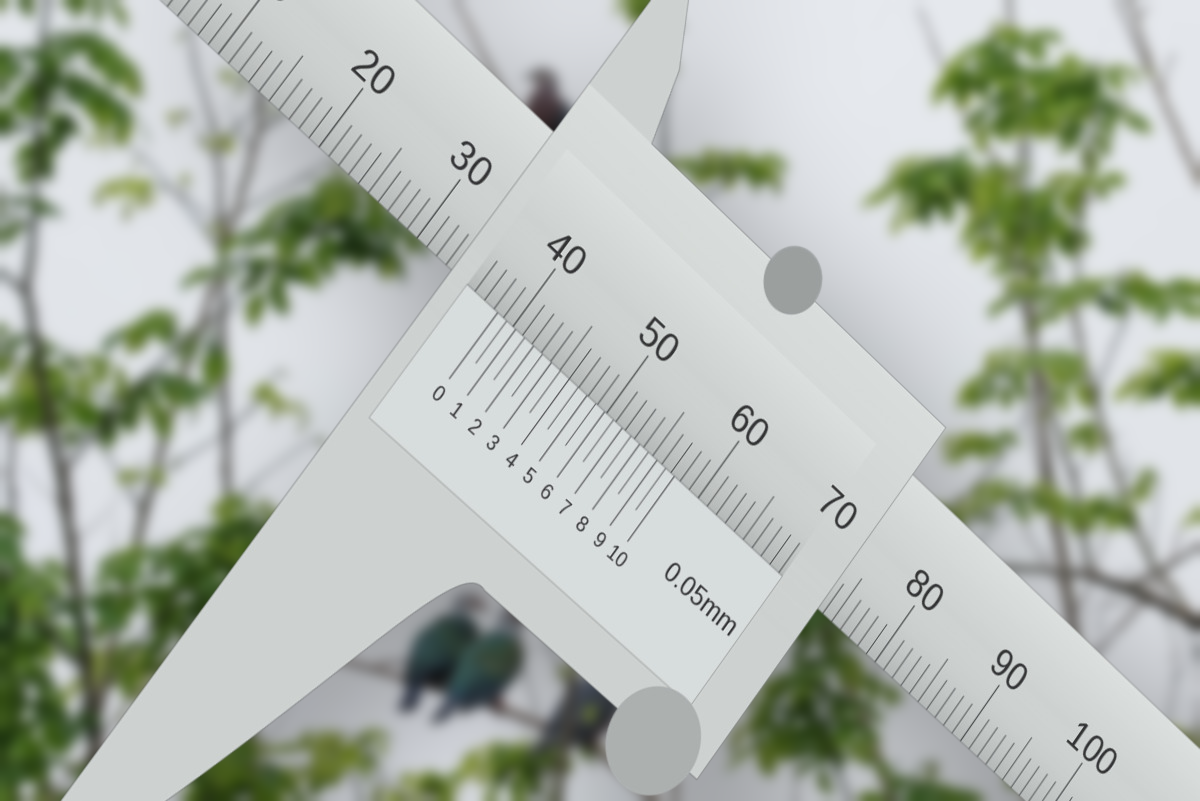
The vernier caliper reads 38.4 mm
